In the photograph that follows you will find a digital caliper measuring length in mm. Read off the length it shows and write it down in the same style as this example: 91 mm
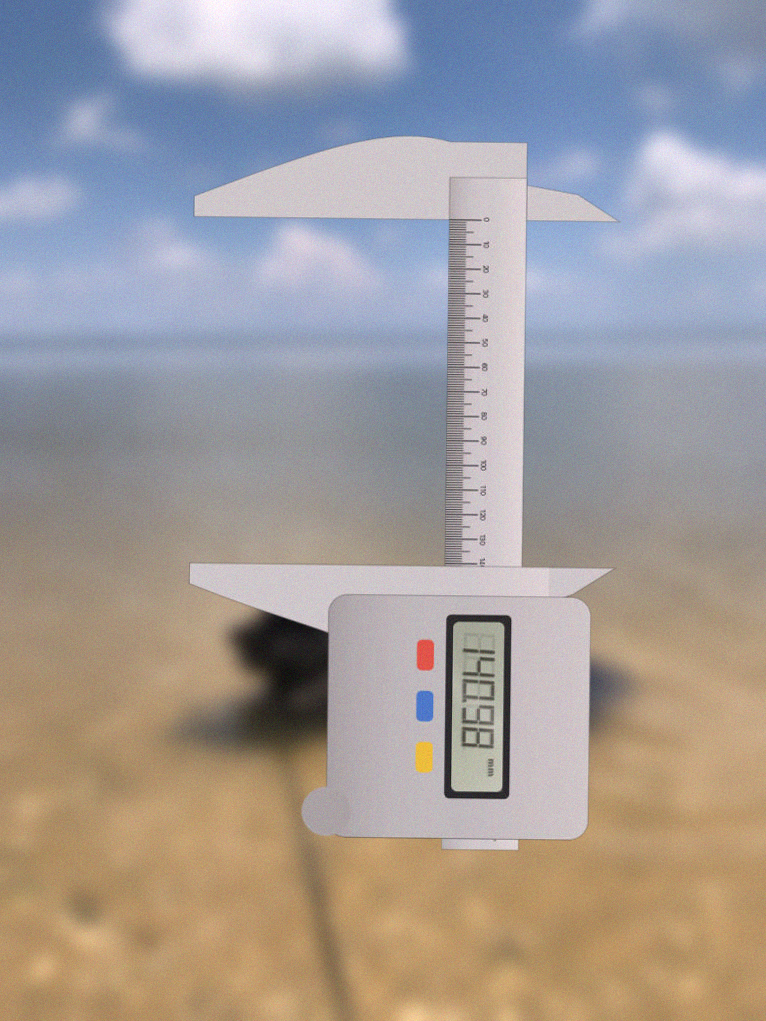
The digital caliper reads 140.98 mm
